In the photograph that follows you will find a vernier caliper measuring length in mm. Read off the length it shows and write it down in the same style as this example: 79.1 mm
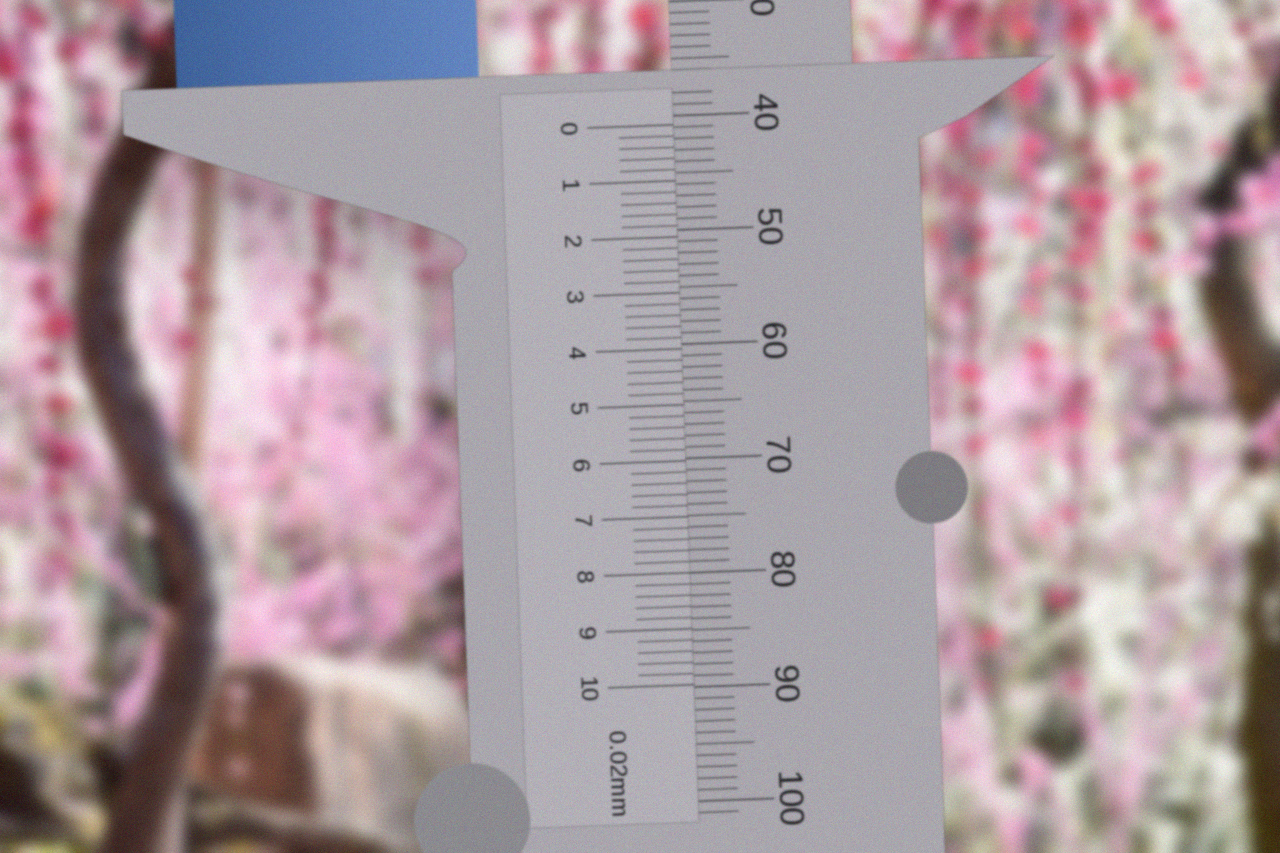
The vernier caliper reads 40.8 mm
